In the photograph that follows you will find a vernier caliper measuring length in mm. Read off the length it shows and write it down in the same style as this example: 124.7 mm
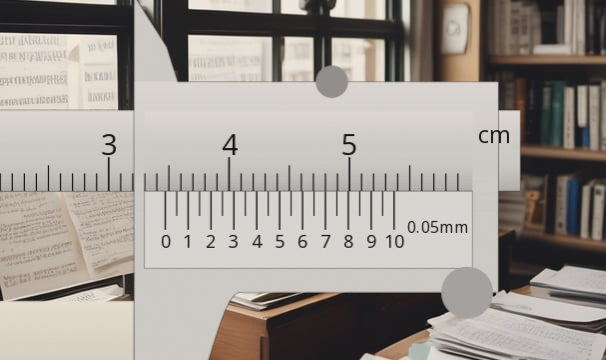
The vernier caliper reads 34.7 mm
